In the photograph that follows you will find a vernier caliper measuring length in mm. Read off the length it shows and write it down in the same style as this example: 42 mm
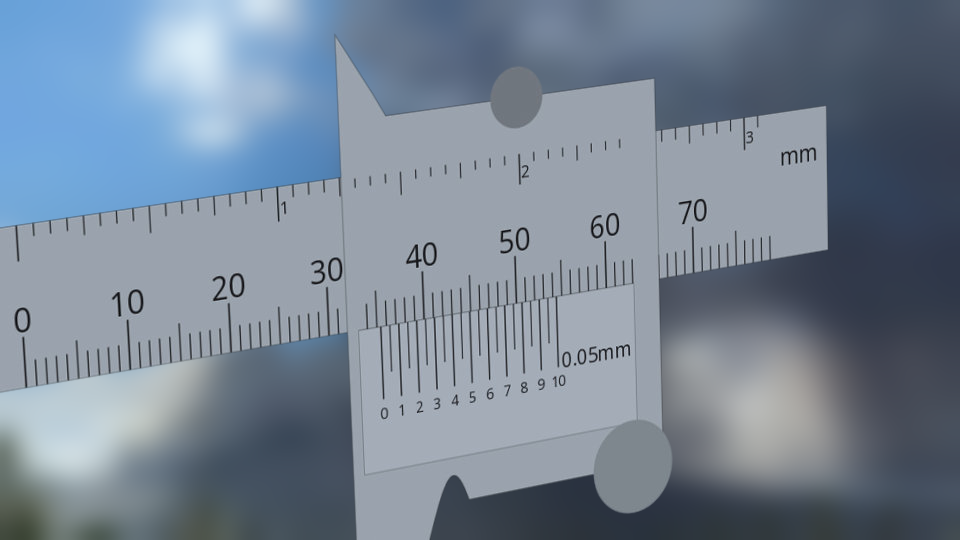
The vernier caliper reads 35.4 mm
